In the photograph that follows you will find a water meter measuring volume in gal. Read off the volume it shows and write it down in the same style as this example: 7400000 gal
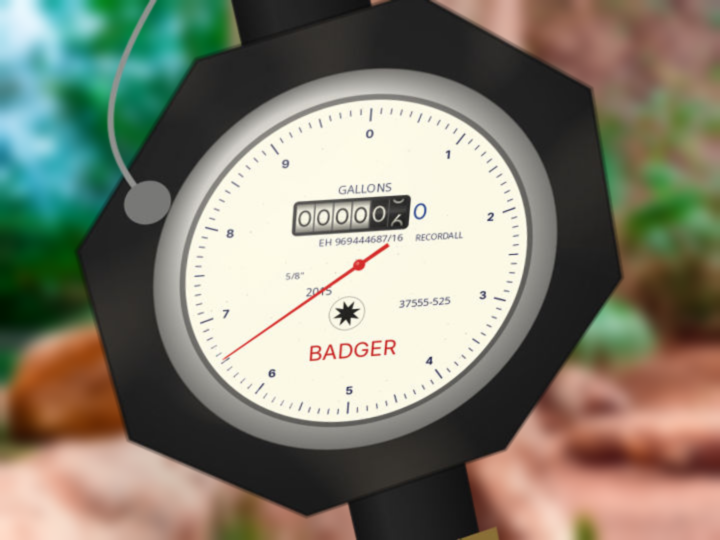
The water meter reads 56.5 gal
